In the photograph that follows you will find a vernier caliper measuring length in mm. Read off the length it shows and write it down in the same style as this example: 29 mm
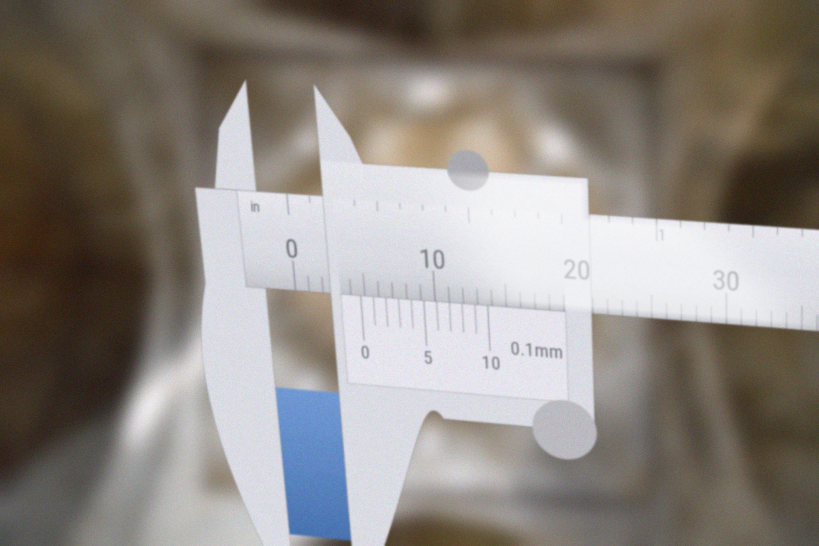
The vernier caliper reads 4.7 mm
